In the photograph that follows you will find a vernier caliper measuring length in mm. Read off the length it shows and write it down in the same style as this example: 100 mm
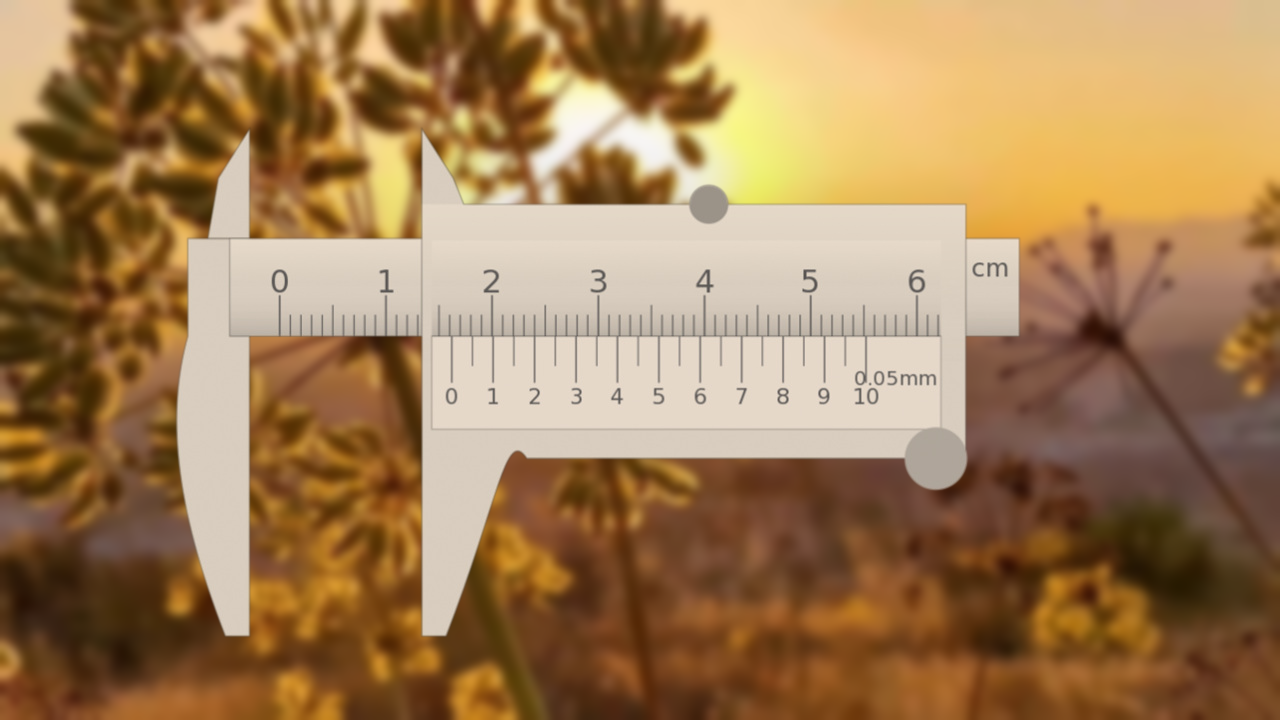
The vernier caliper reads 16.2 mm
